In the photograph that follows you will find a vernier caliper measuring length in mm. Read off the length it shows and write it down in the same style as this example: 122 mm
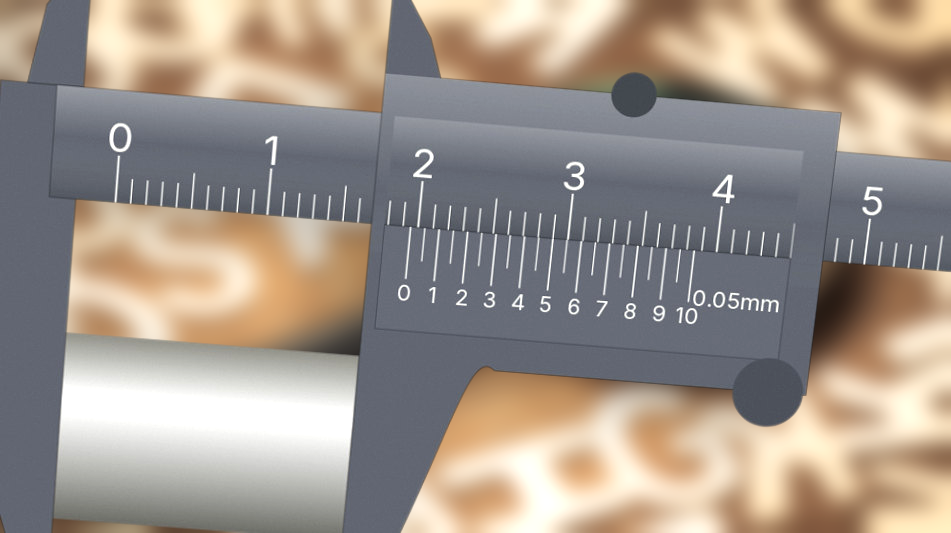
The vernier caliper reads 19.5 mm
